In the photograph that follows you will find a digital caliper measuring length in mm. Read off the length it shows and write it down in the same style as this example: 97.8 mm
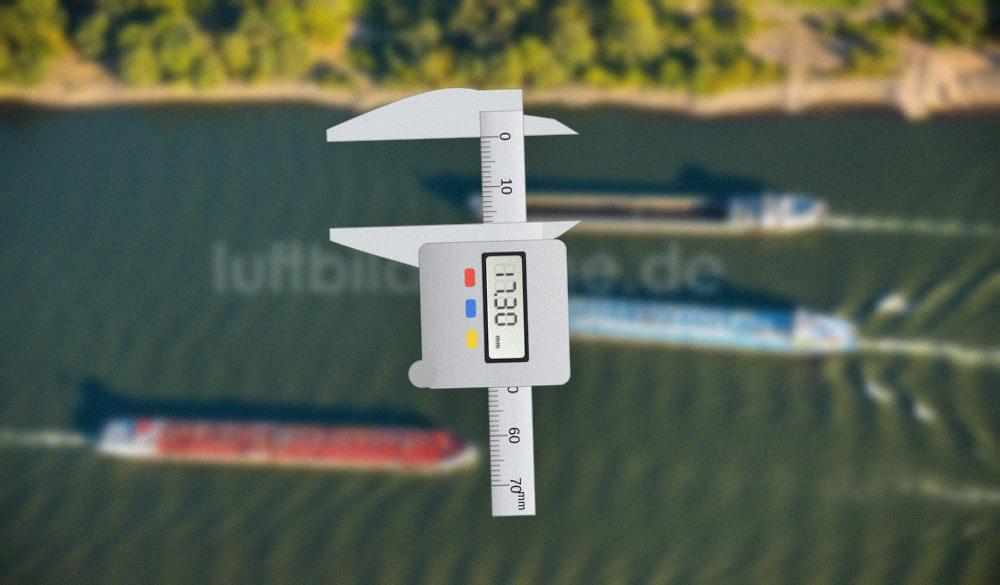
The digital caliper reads 17.30 mm
